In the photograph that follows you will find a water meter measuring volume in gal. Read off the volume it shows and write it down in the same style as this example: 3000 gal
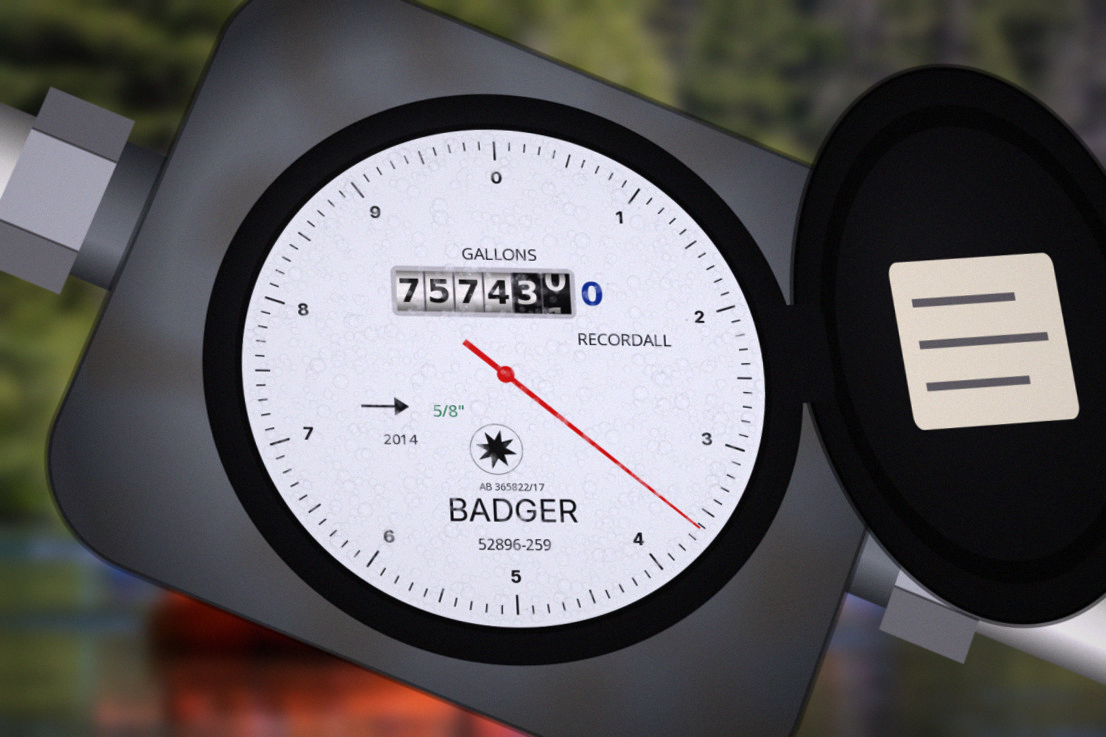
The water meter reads 7574303.6 gal
